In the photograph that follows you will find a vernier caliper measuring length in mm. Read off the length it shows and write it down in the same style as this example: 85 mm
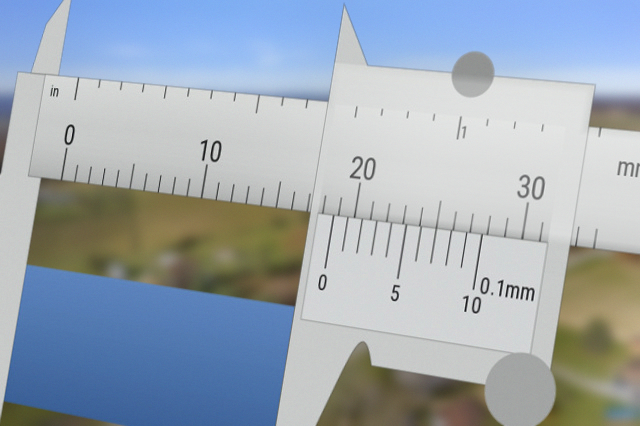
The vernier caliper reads 18.7 mm
